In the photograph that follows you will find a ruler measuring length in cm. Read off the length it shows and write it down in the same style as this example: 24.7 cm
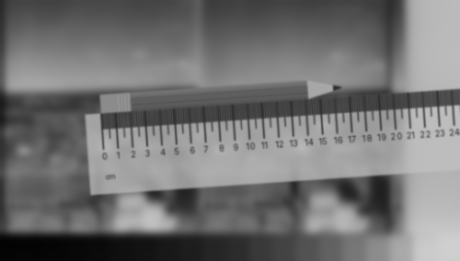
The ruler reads 16.5 cm
